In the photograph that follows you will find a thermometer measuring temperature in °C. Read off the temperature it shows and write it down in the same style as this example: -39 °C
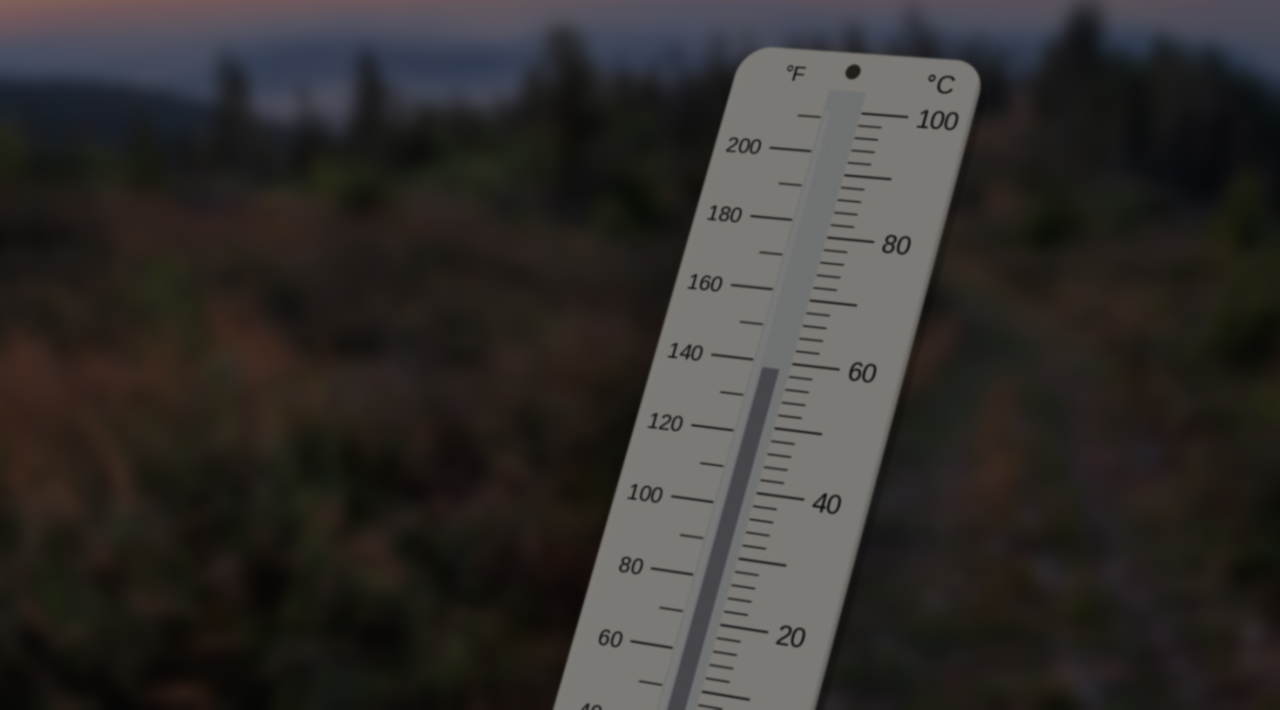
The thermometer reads 59 °C
